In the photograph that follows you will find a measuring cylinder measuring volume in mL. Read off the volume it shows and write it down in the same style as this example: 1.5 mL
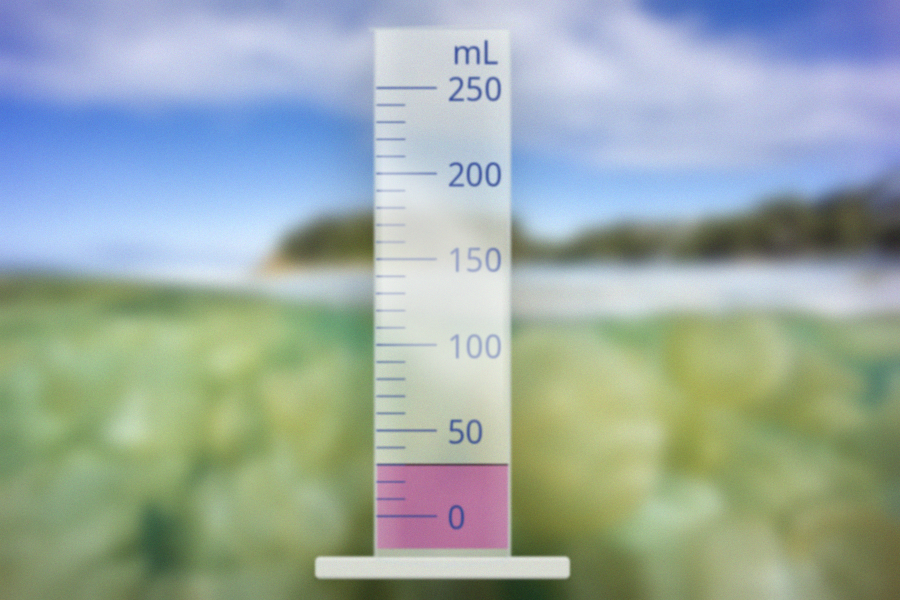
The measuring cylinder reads 30 mL
